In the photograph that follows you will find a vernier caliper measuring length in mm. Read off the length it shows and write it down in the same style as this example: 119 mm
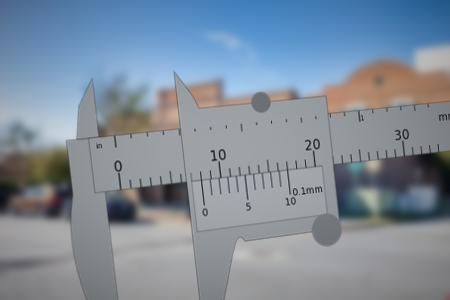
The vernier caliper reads 8.0 mm
